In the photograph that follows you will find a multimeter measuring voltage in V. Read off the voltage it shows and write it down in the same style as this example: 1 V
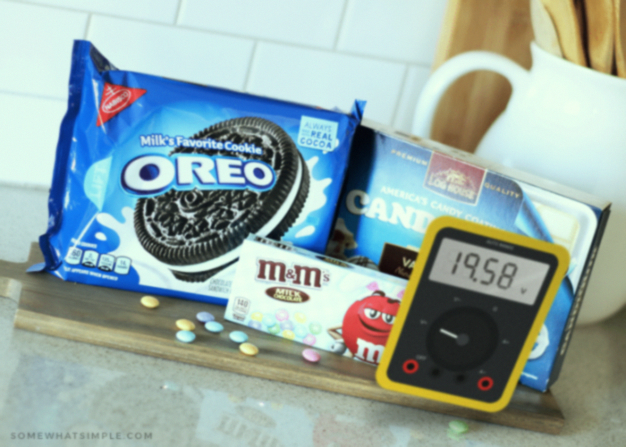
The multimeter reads 19.58 V
